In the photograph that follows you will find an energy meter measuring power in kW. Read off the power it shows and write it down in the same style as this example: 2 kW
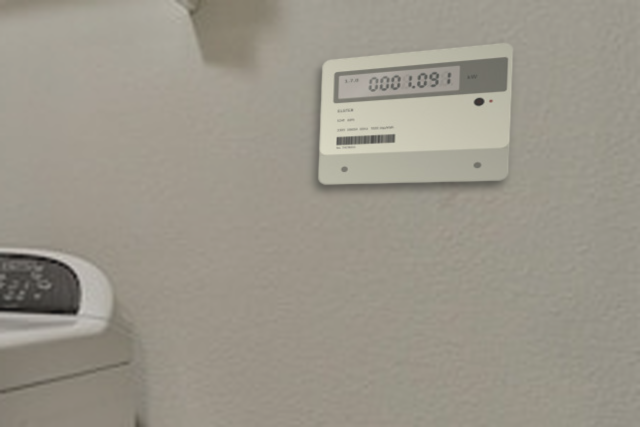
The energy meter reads 1.091 kW
